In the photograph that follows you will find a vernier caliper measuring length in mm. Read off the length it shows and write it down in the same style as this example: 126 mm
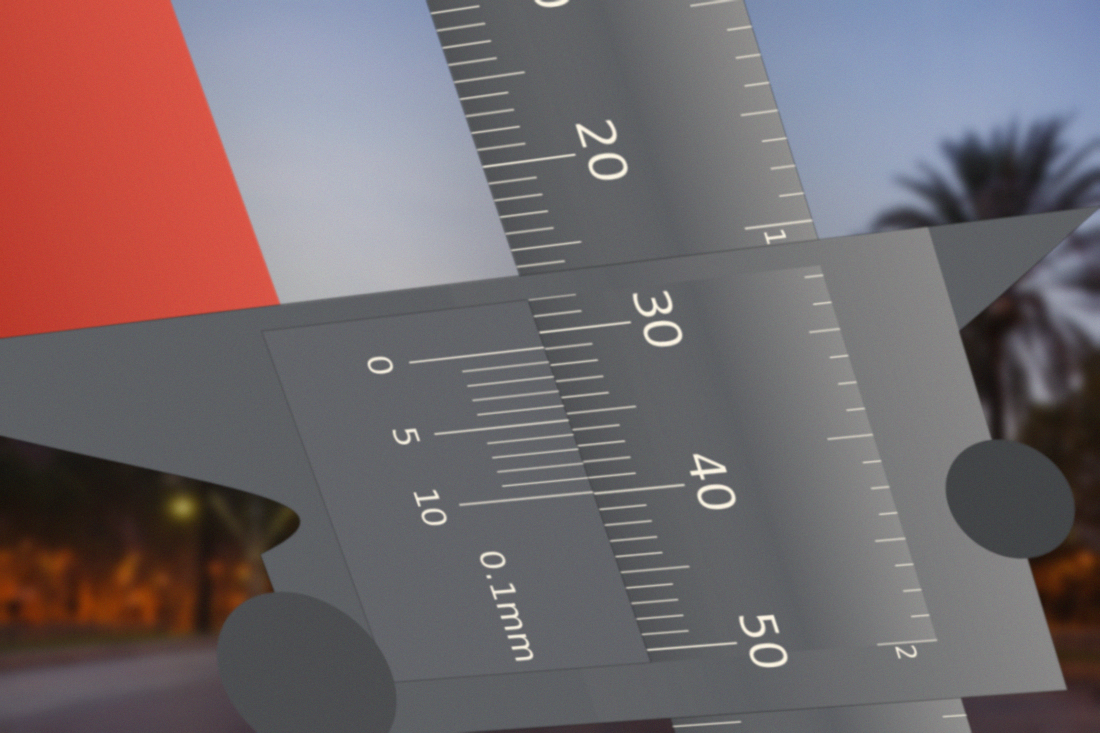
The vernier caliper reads 30.9 mm
